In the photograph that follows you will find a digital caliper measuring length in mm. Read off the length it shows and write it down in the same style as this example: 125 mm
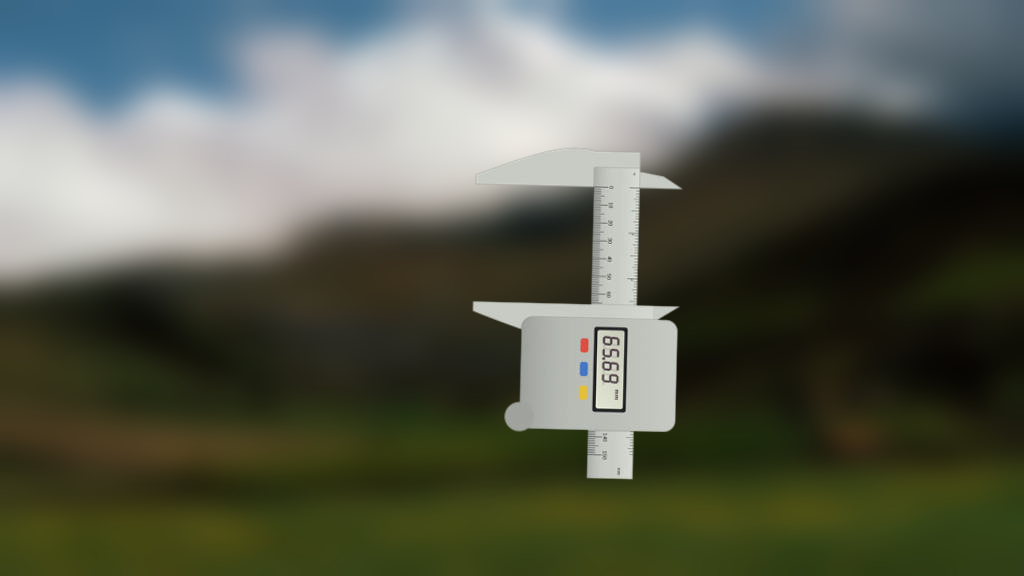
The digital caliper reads 65.69 mm
